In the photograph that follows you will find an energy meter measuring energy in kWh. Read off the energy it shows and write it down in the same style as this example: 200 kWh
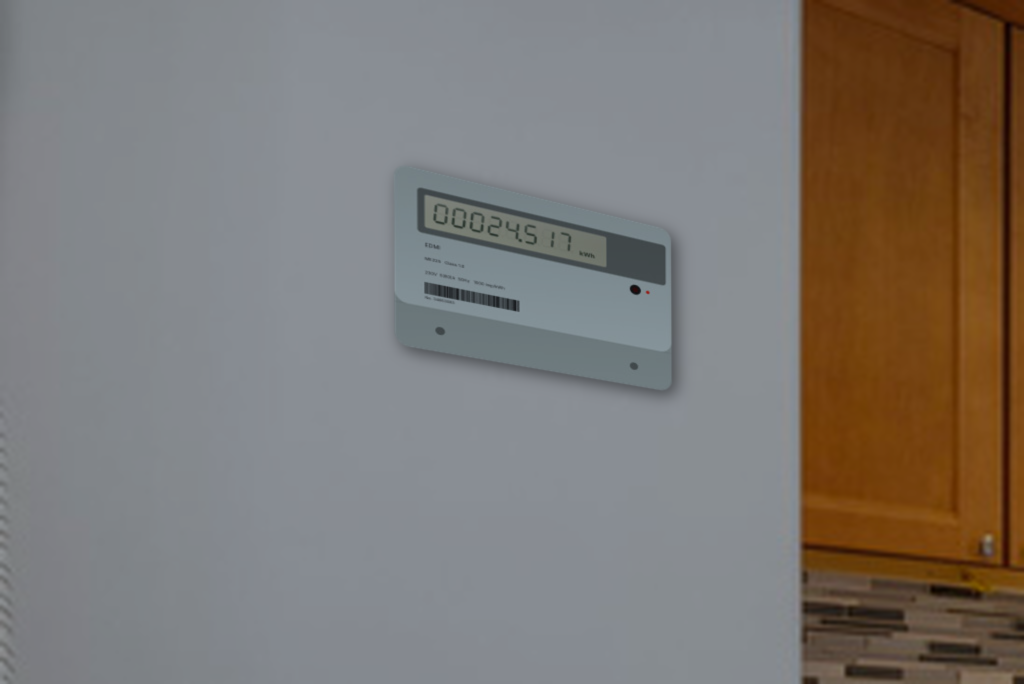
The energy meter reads 24.517 kWh
